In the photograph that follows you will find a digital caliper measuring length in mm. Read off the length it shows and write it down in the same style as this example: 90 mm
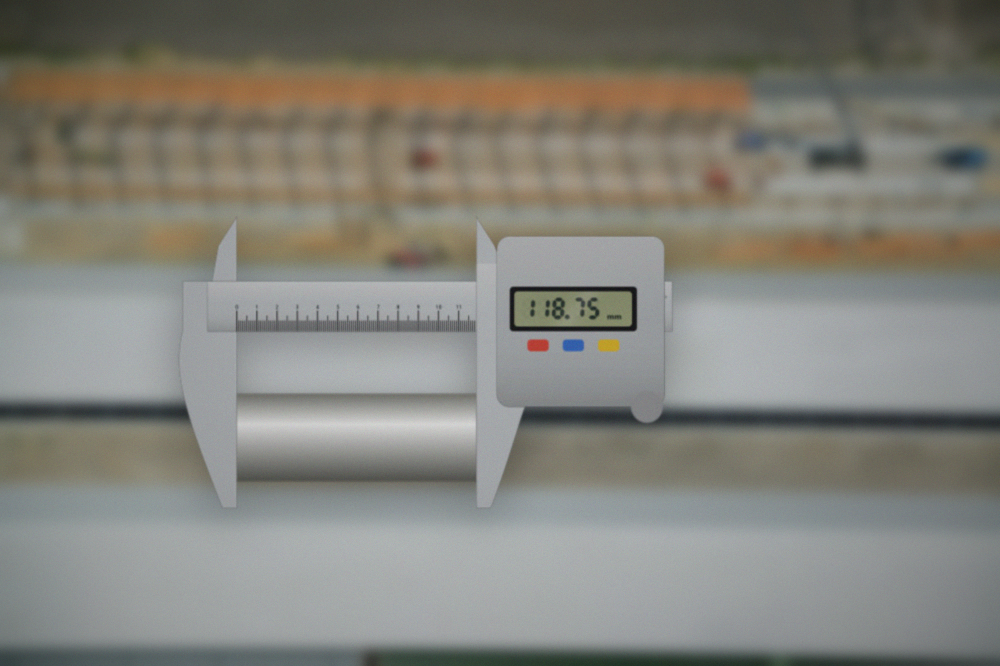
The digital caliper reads 118.75 mm
